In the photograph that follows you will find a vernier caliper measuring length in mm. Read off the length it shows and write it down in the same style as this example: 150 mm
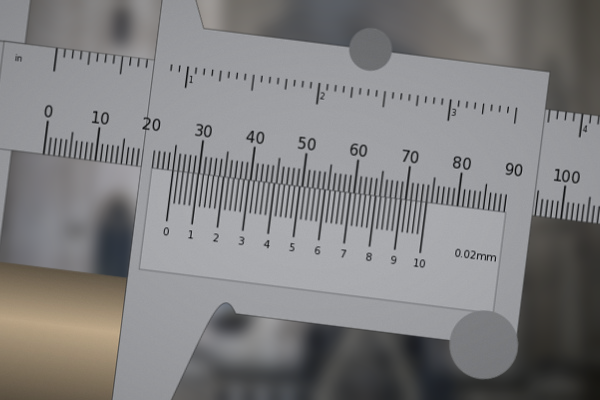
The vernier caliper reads 25.0 mm
